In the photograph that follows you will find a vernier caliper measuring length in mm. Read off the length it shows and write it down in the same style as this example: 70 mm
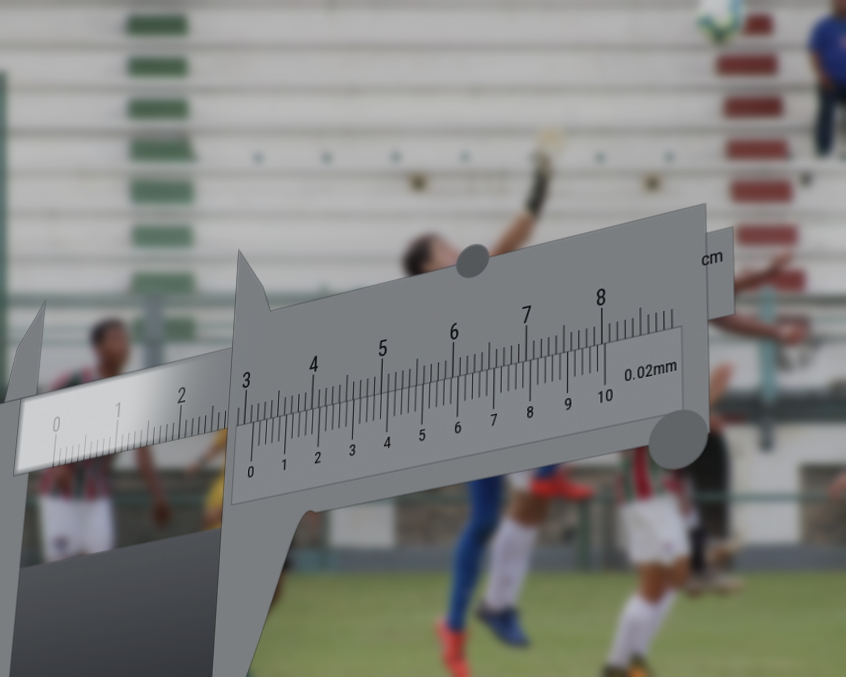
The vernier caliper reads 31.4 mm
